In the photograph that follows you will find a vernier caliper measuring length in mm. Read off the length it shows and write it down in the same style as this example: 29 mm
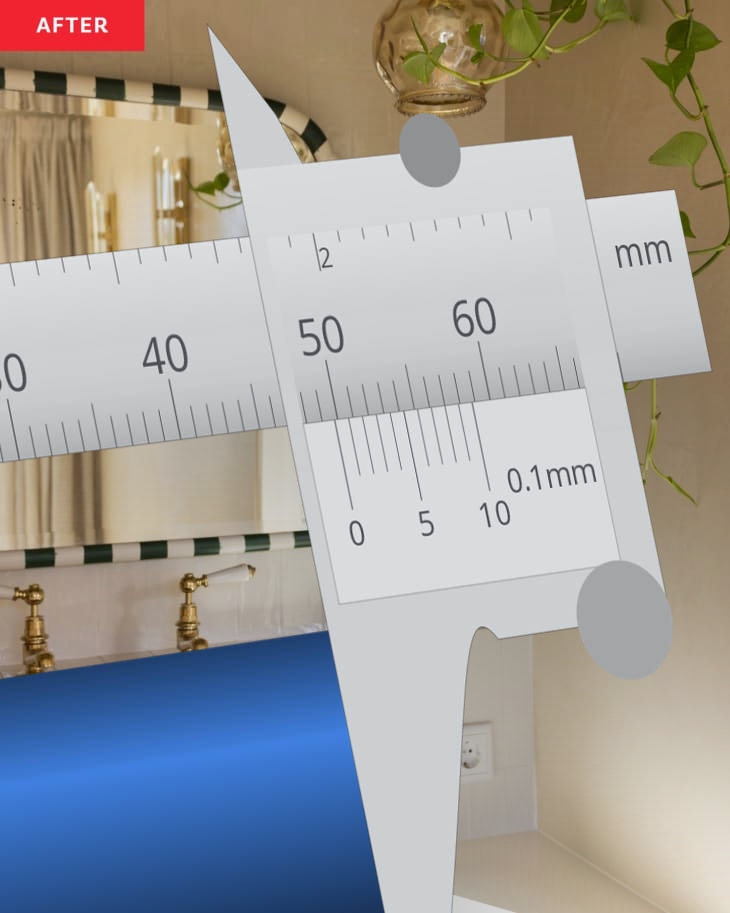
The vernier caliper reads 49.8 mm
